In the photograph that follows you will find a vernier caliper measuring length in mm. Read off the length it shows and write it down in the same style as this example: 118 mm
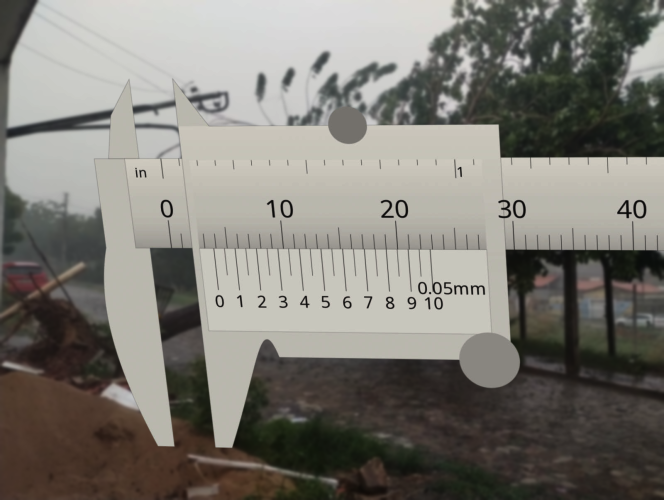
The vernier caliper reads 3.8 mm
